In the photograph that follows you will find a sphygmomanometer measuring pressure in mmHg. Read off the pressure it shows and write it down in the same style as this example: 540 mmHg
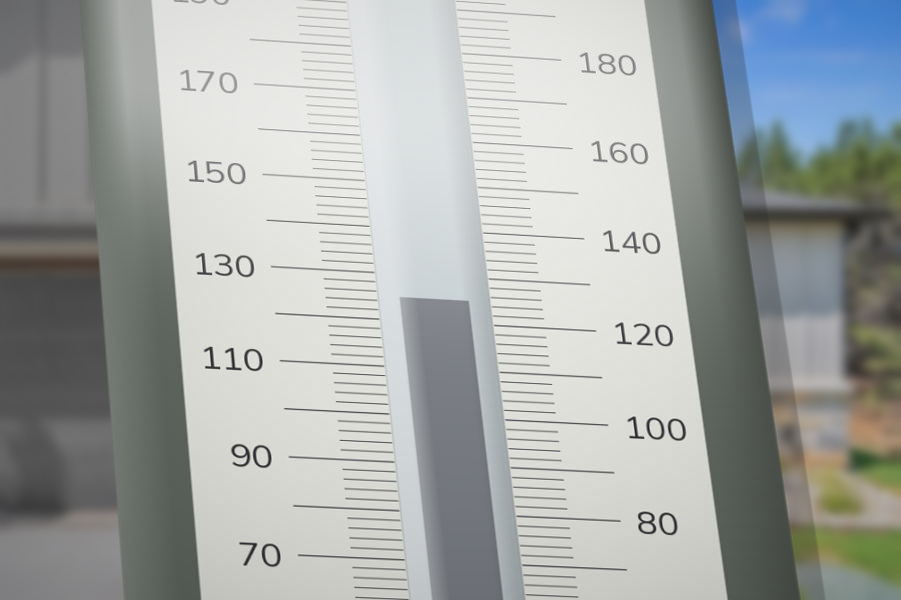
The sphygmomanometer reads 125 mmHg
